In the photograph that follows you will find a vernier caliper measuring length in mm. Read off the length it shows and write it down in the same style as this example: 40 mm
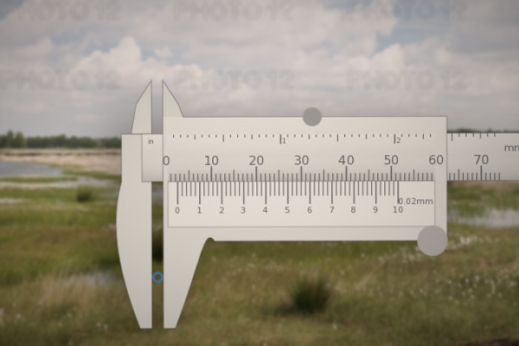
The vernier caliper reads 2.5 mm
